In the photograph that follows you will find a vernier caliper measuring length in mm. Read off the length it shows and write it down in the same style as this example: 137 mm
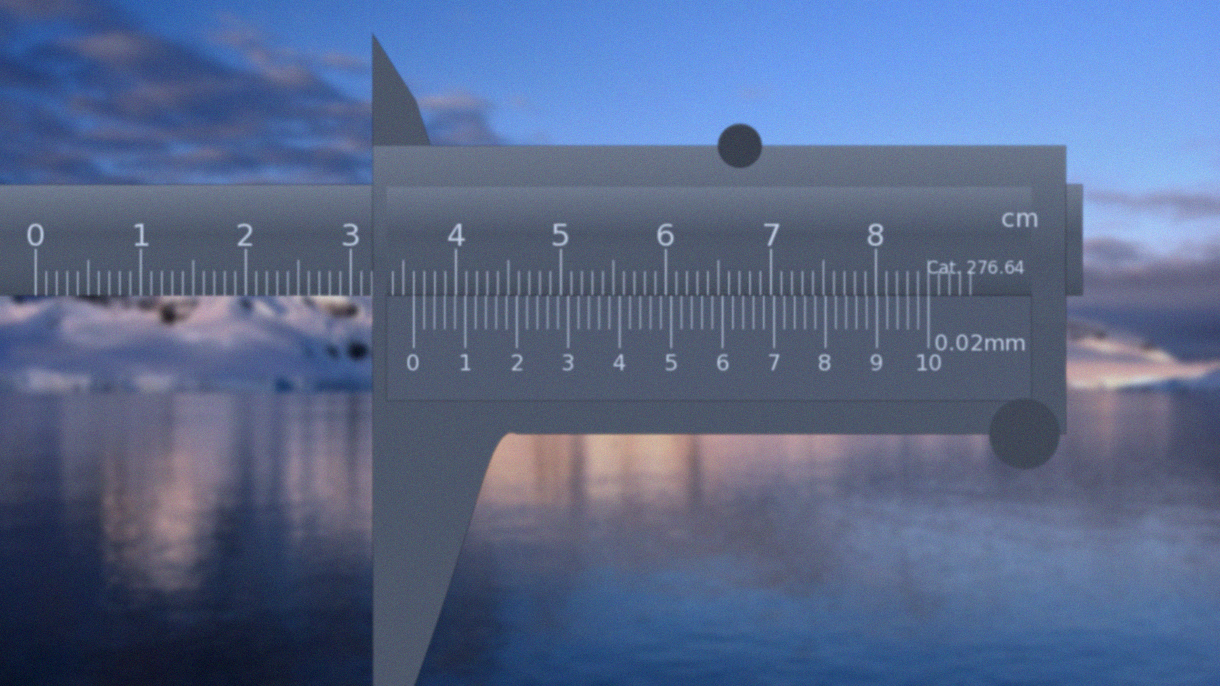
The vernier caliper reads 36.0 mm
